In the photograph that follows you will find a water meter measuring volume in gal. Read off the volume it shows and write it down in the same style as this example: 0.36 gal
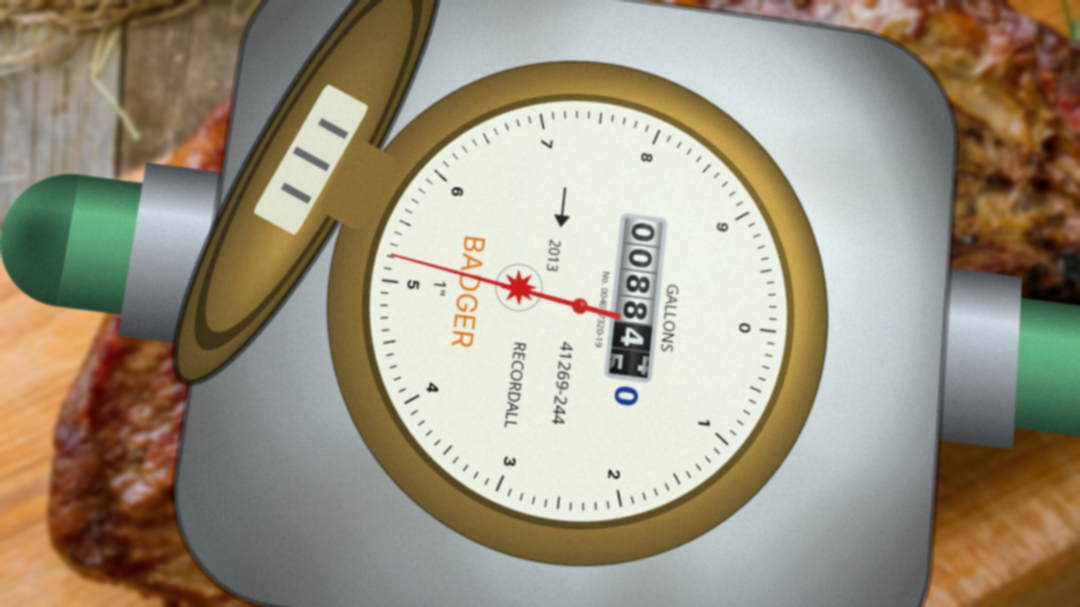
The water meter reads 88445.2 gal
